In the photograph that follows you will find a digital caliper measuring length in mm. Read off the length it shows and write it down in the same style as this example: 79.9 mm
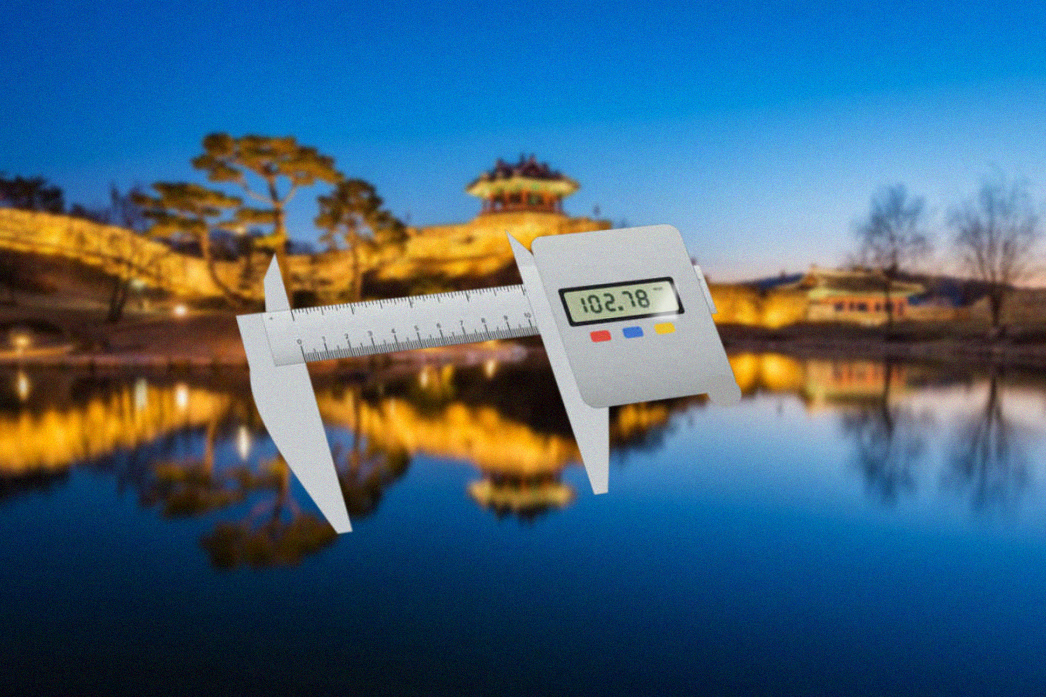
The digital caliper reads 102.78 mm
